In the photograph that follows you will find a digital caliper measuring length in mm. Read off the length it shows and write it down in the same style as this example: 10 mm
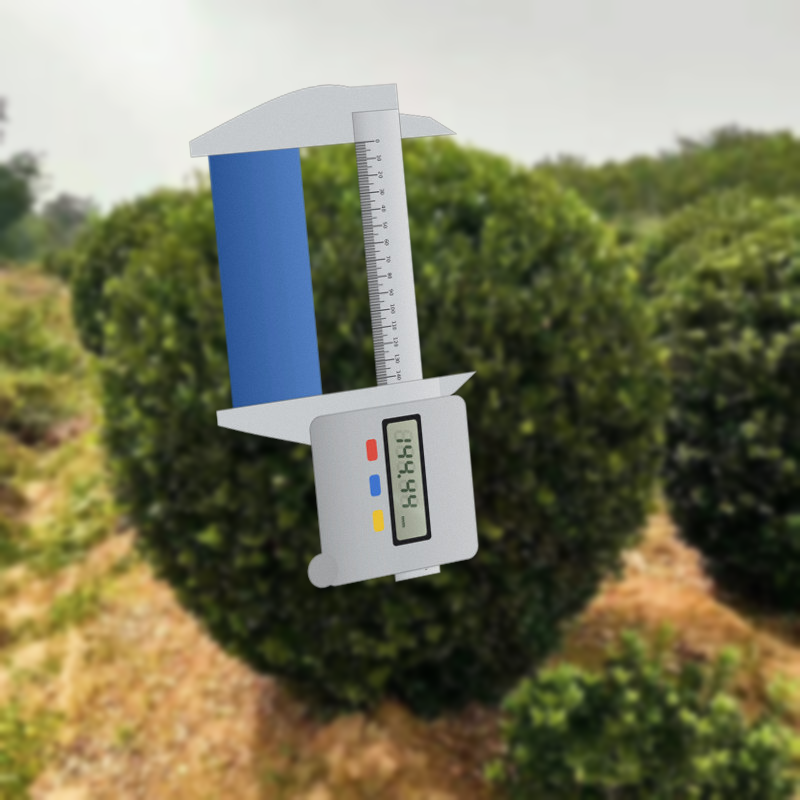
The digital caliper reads 144.44 mm
